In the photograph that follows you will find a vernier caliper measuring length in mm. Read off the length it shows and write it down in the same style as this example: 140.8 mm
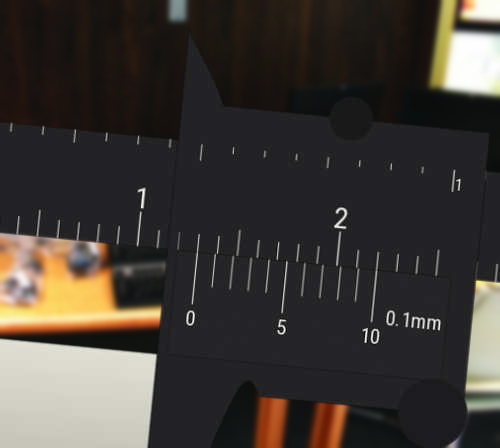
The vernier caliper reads 13.0 mm
